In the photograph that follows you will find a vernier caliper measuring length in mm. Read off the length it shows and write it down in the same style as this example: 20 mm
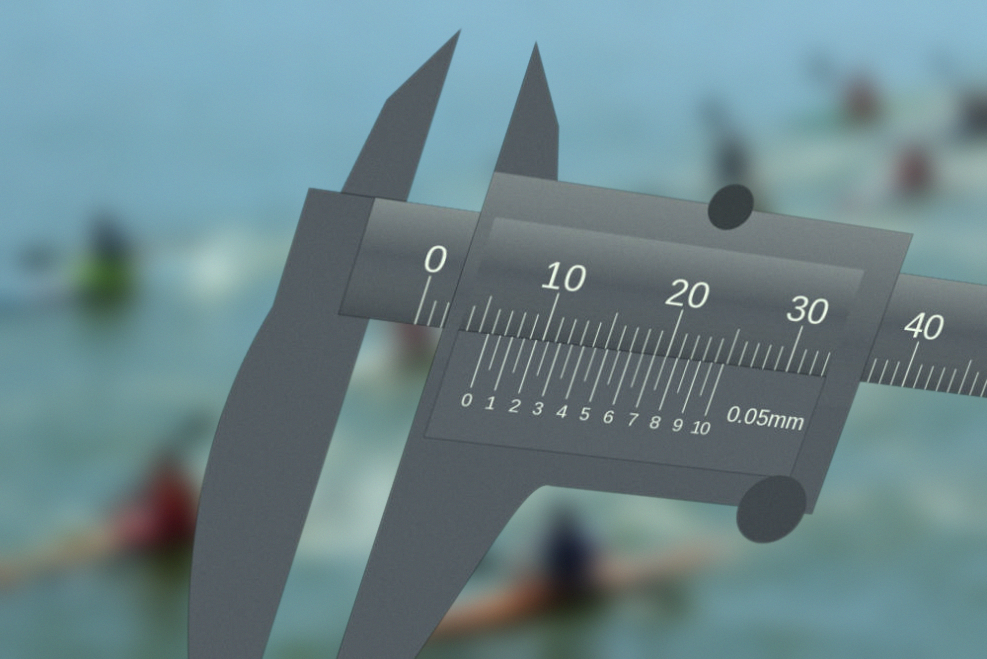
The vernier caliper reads 5.7 mm
